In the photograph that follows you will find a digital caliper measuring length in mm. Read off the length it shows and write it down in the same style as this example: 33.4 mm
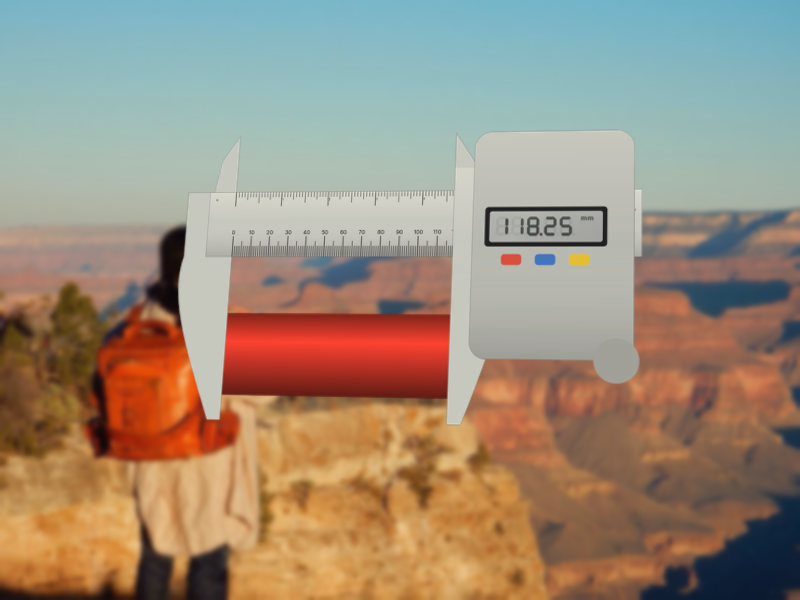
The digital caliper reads 118.25 mm
